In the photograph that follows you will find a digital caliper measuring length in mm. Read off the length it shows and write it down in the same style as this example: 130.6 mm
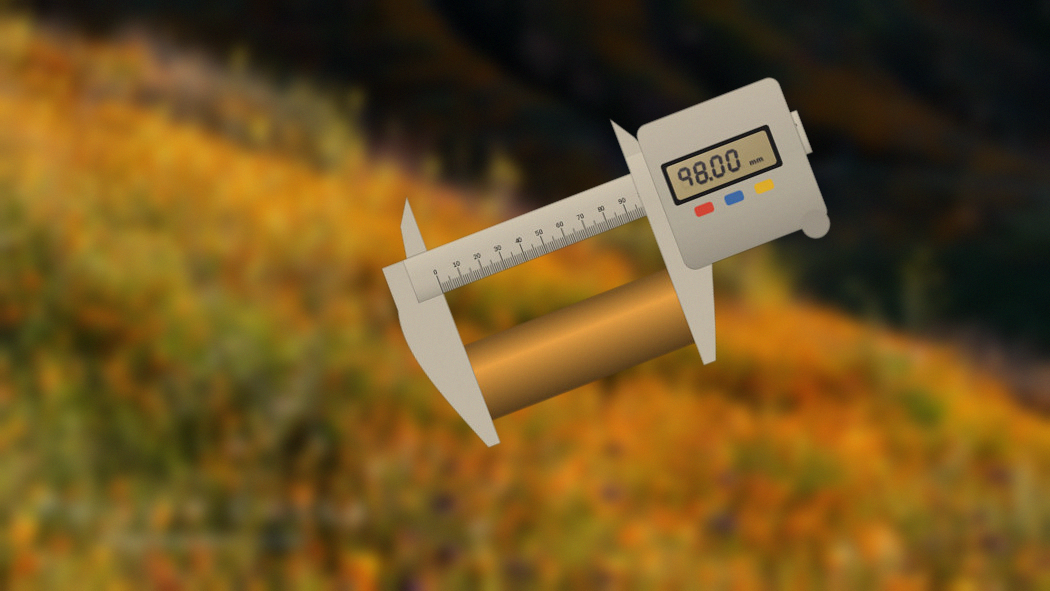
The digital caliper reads 98.00 mm
